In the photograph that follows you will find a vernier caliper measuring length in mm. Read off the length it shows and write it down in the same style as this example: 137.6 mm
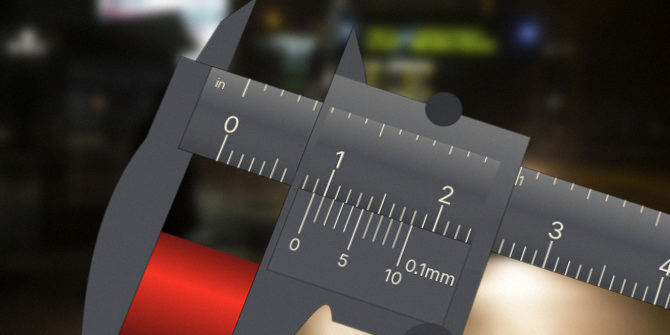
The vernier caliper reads 9.1 mm
